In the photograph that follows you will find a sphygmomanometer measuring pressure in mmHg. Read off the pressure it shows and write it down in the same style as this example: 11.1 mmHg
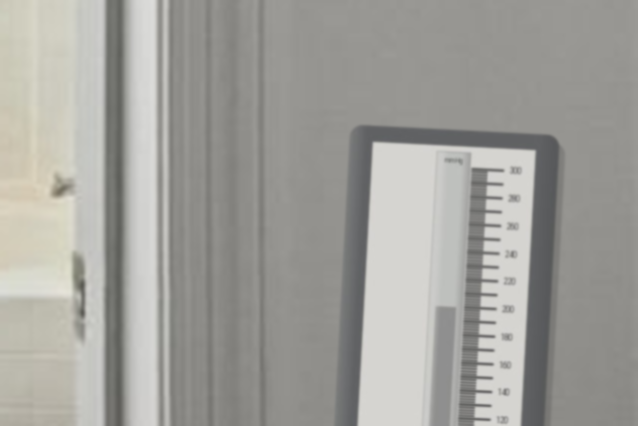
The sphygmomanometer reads 200 mmHg
